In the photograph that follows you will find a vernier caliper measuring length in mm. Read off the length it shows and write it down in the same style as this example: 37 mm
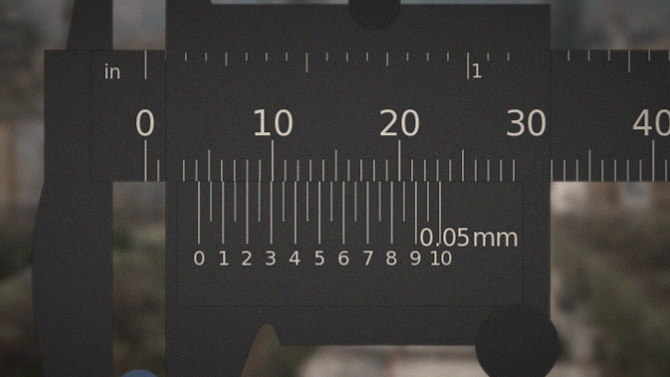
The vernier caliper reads 4.2 mm
